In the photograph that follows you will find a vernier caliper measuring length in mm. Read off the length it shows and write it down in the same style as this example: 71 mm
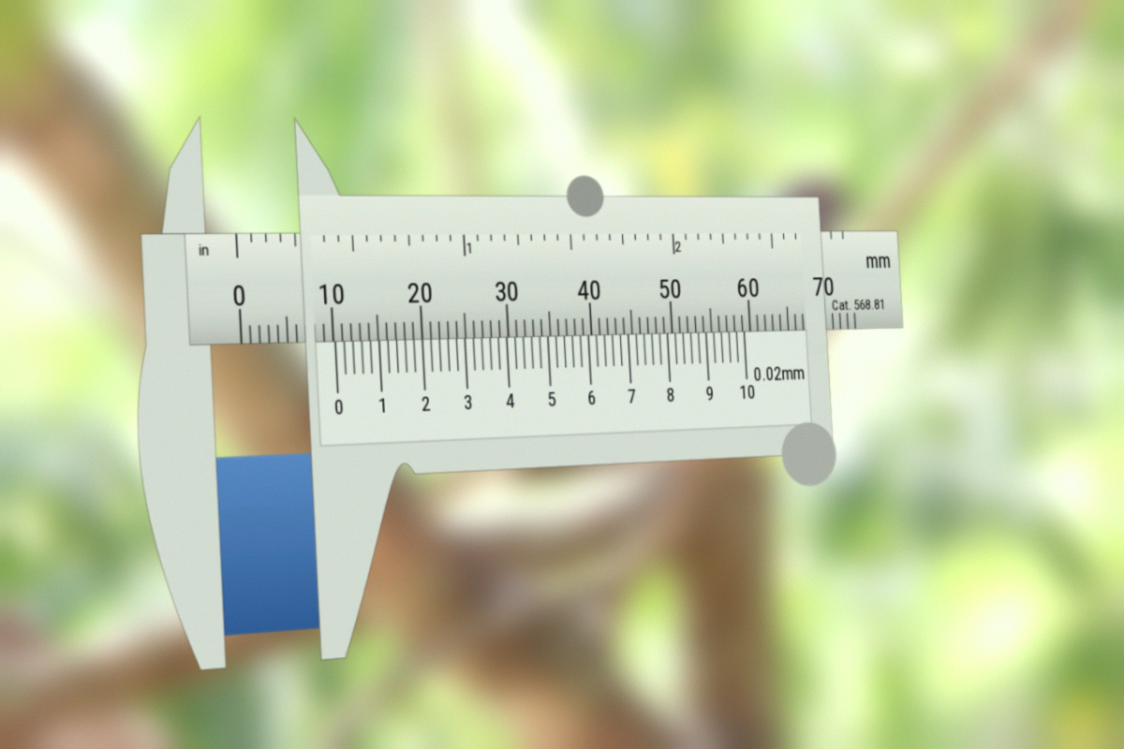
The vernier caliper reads 10.2 mm
